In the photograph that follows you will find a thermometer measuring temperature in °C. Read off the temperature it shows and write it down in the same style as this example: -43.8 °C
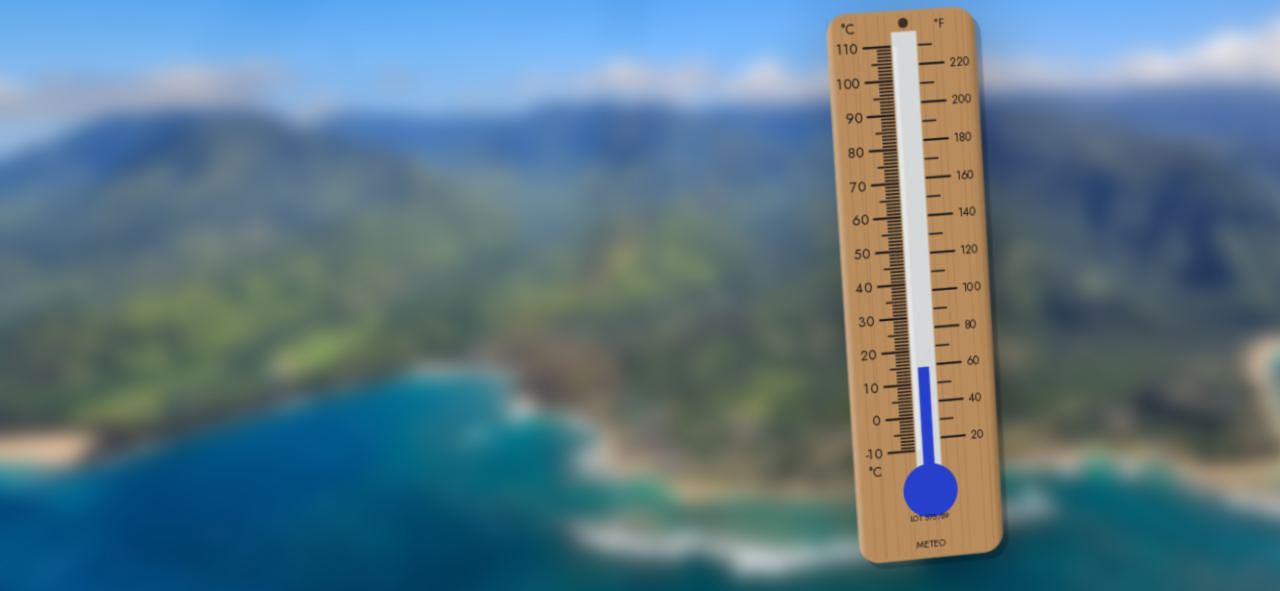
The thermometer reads 15 °C
